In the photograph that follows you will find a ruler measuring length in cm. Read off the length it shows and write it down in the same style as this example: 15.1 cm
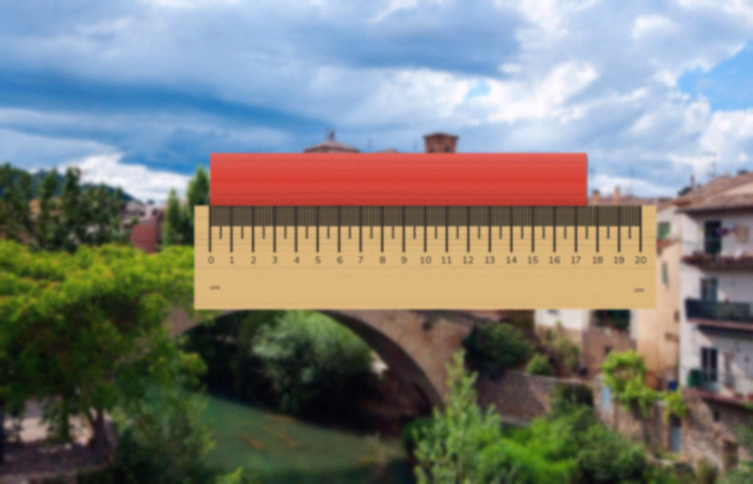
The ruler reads 17.5 cm
